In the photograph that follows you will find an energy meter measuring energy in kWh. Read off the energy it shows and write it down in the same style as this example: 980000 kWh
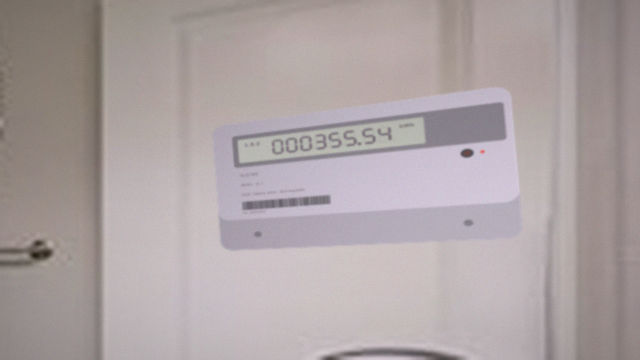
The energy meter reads 355.54 kWh
